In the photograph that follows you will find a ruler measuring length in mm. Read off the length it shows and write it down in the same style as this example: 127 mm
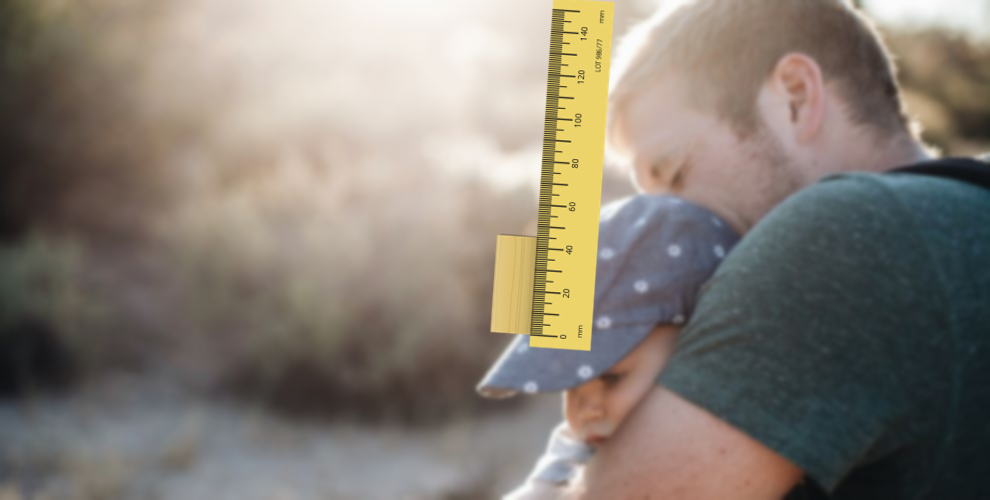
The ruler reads 45 mm
